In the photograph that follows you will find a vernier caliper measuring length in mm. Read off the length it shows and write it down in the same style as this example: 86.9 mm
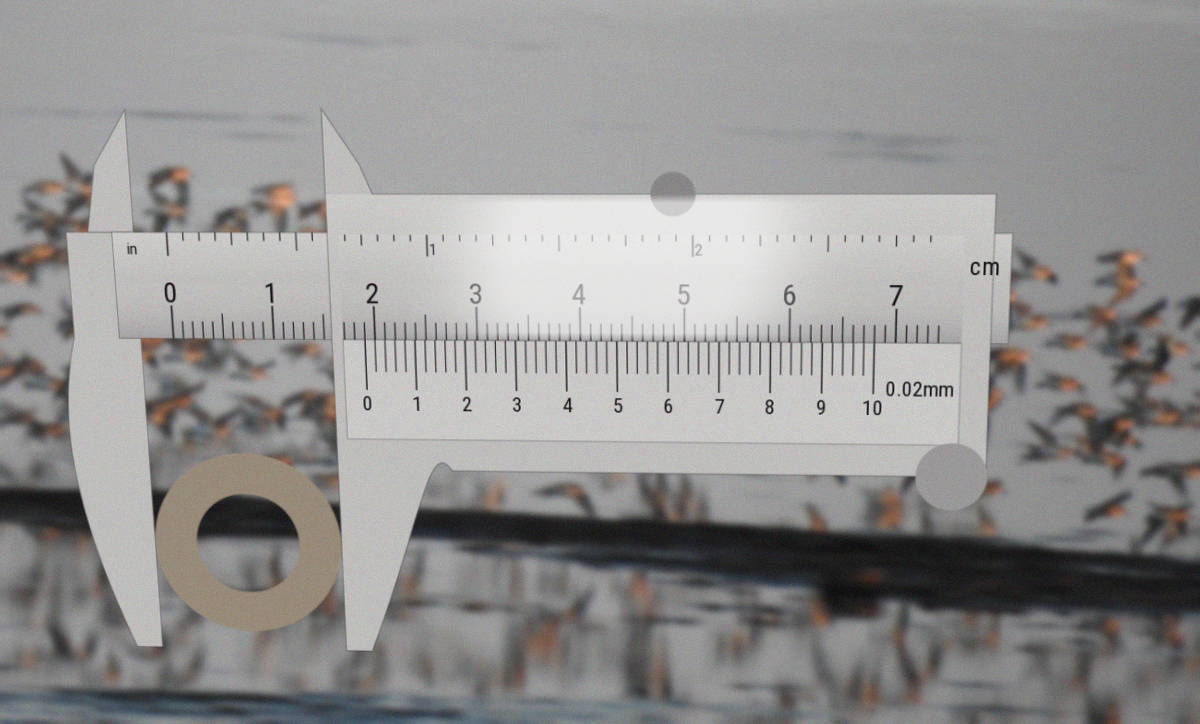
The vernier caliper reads 19.0 mm
